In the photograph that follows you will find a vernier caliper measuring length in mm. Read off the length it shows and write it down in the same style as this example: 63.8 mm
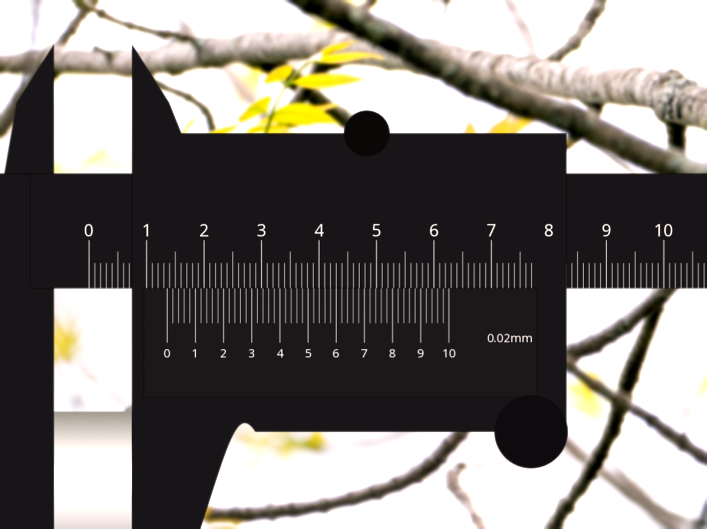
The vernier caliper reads 13.6 mm
